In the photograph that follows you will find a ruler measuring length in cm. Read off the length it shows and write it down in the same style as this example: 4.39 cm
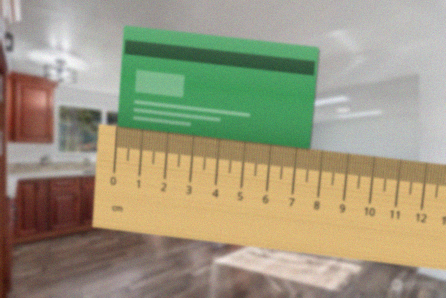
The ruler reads 7.5 cm
